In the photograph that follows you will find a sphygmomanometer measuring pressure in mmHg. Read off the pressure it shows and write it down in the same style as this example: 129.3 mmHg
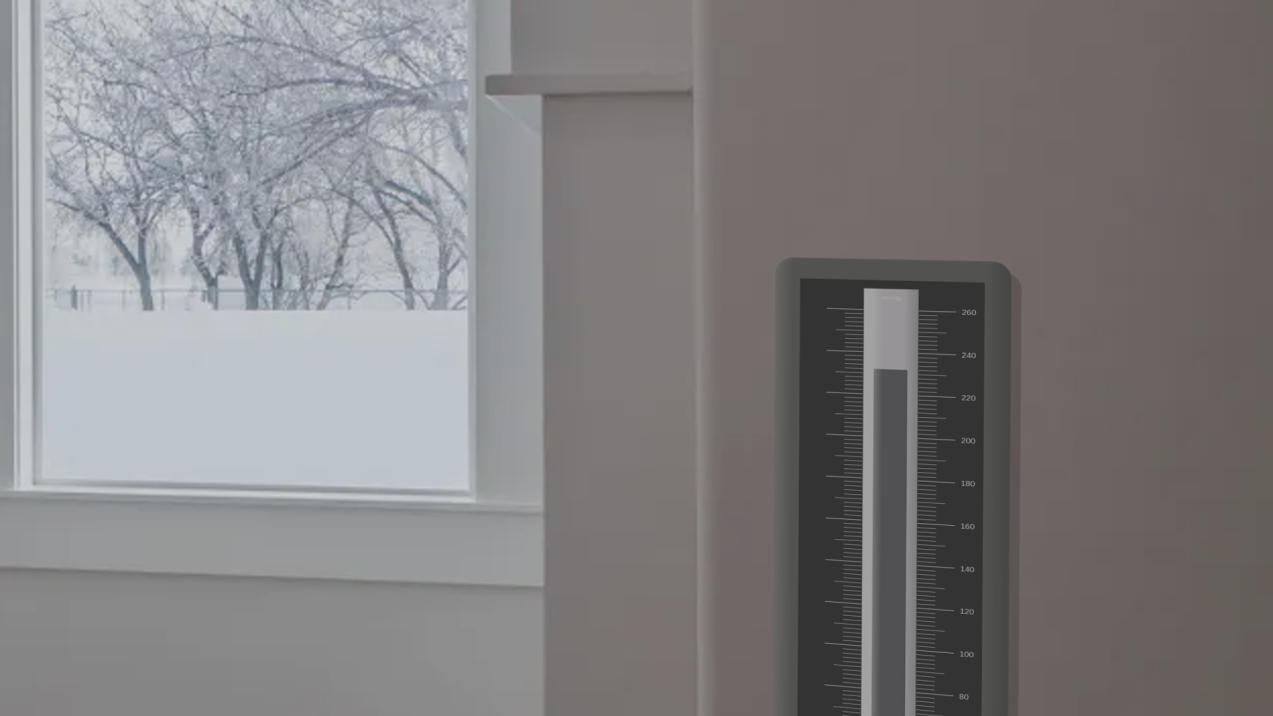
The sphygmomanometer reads 232 mmHg
